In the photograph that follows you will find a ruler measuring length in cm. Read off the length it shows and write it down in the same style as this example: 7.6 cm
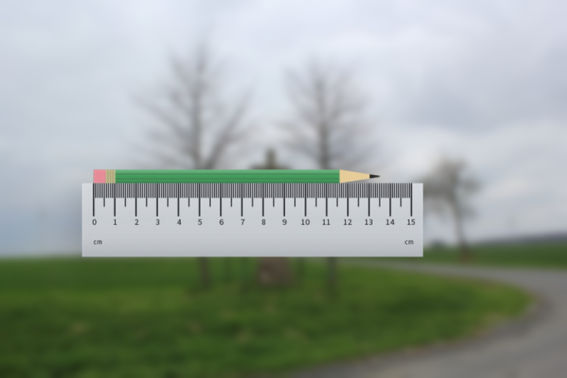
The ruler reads 13.5 cm
